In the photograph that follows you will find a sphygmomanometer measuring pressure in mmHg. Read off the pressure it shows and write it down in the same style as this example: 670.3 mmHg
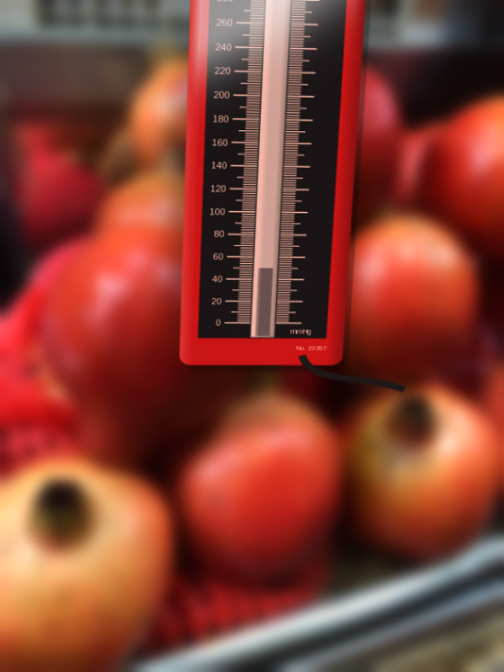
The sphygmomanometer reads 50 mmHg
